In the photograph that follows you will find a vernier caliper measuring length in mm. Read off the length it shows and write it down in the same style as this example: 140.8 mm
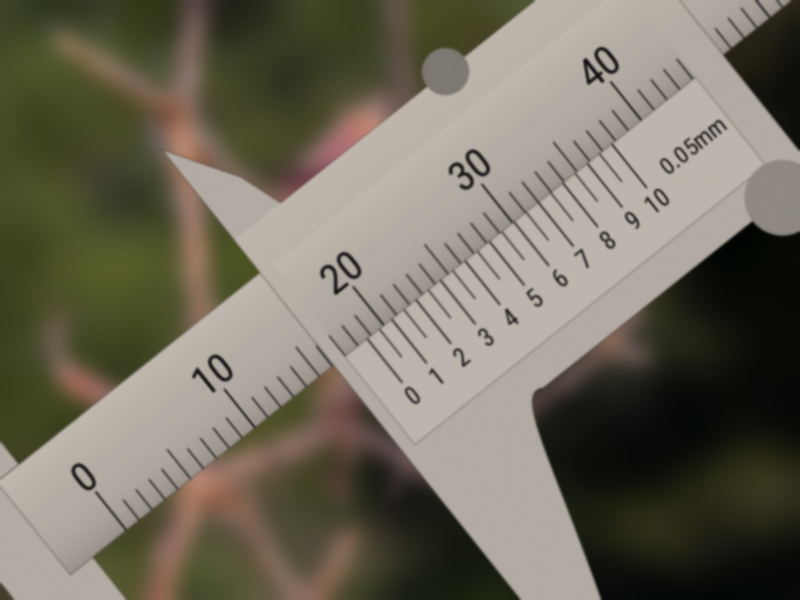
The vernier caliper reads 18.7 mm
